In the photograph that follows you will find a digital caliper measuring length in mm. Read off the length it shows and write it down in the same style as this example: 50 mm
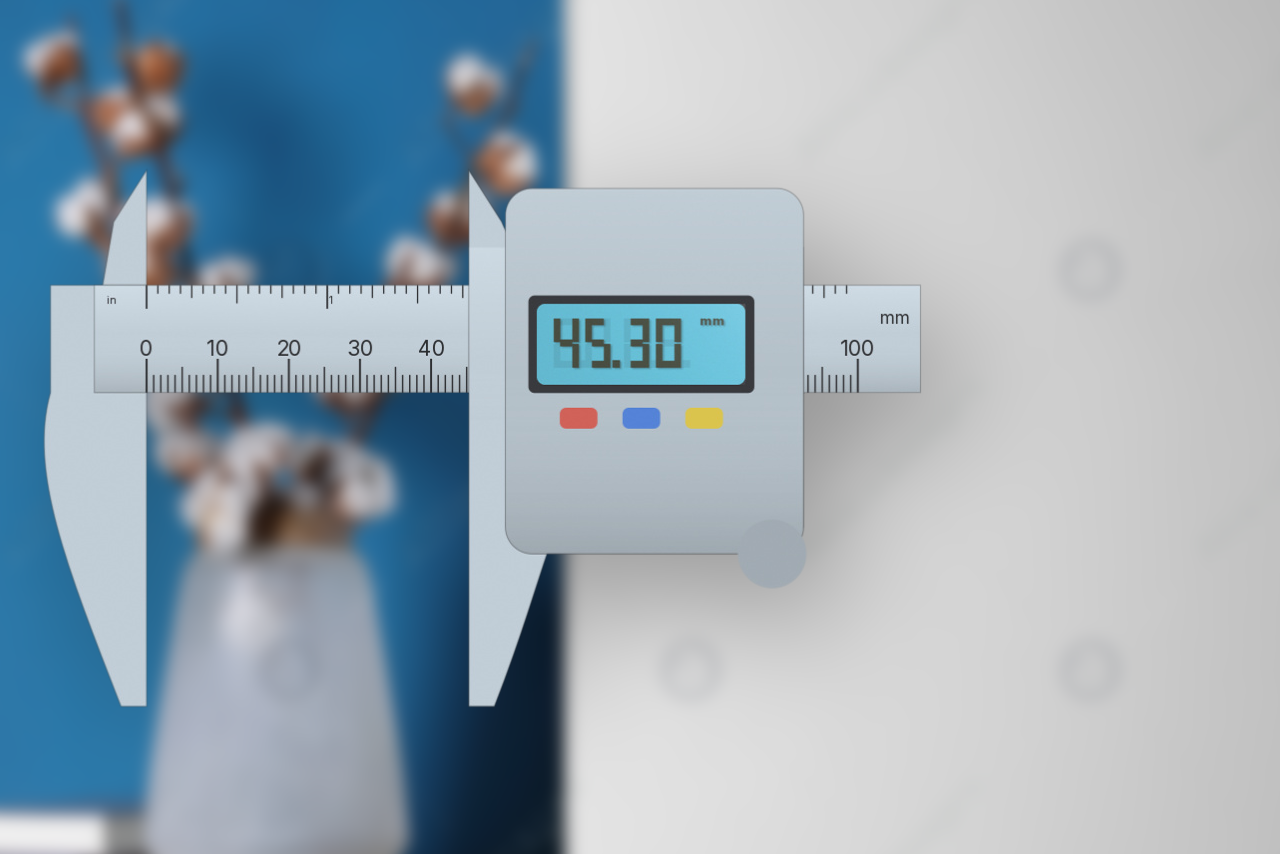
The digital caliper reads 45.30 mm
